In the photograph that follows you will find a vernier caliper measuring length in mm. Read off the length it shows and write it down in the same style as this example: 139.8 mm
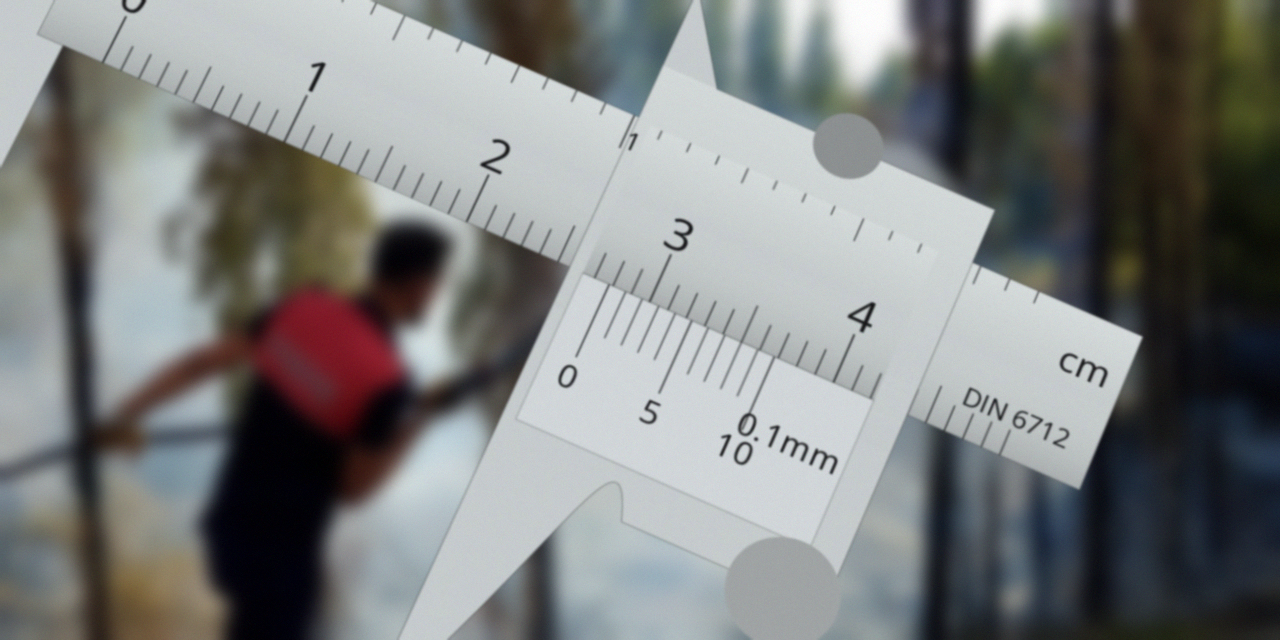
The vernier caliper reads 27.8 mm
